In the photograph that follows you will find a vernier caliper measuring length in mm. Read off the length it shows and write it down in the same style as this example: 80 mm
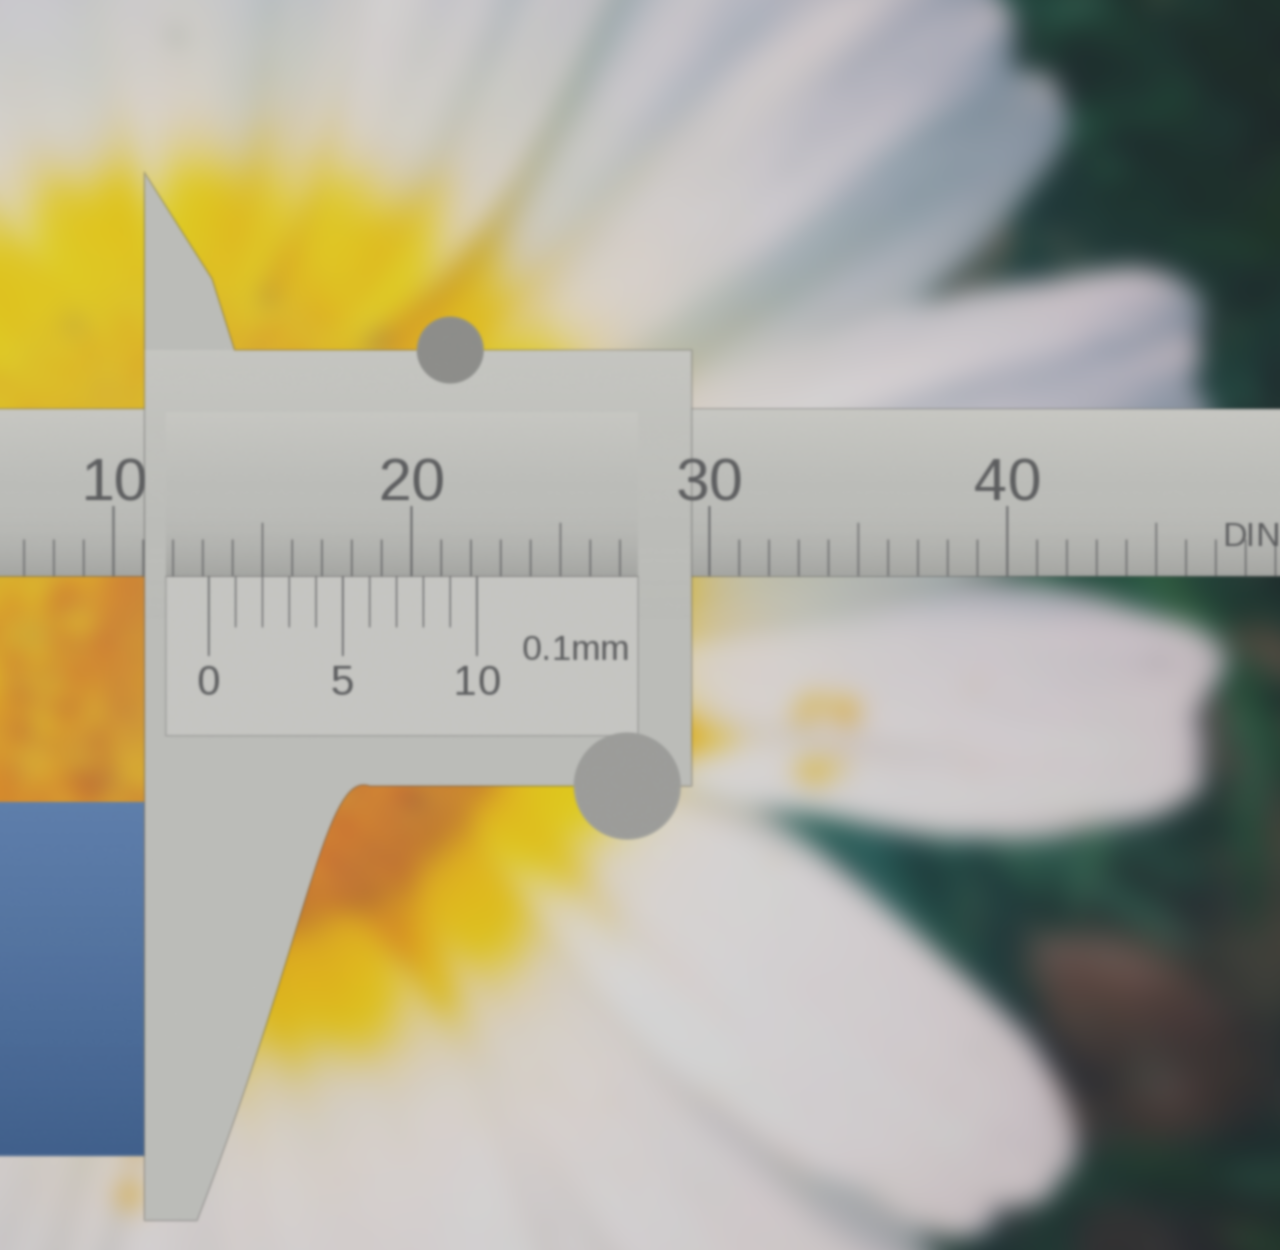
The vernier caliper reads 13.2 mm
